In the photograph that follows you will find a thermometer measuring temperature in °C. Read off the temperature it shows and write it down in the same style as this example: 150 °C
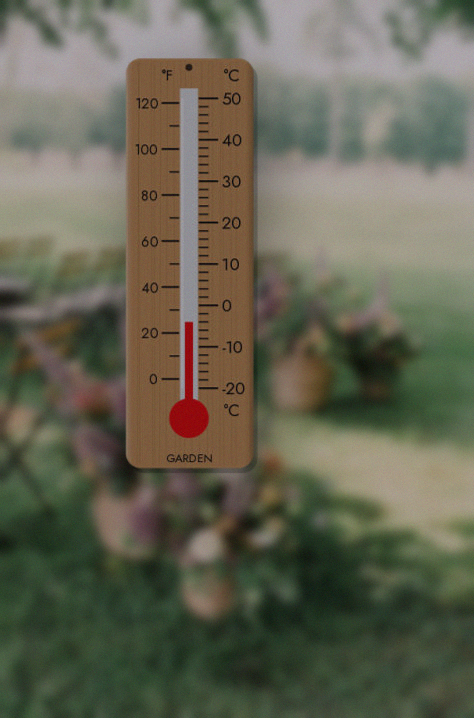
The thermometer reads -4 °C
